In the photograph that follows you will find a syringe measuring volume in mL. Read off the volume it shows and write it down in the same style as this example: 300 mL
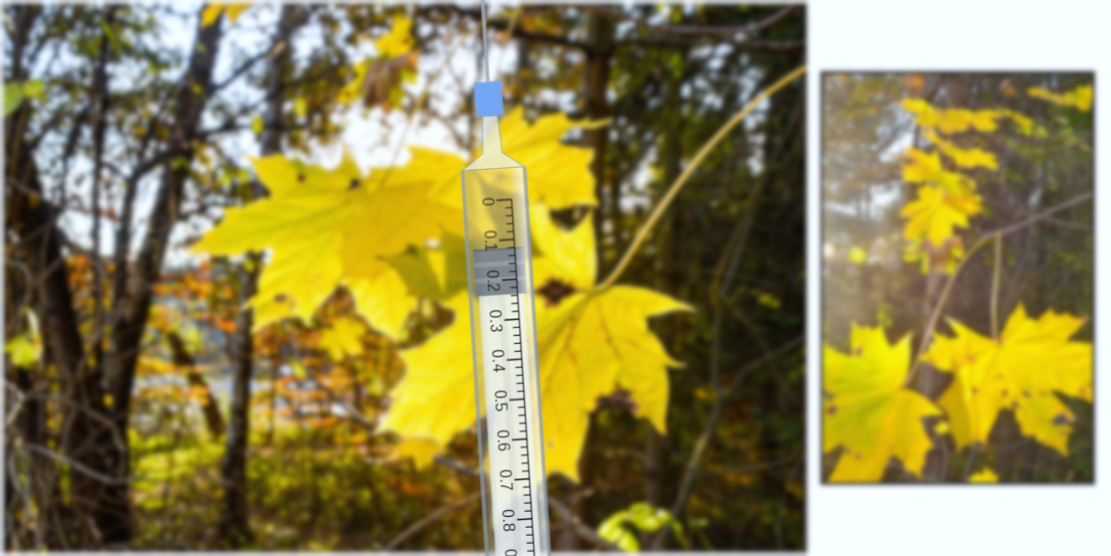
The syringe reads 0.12 mL
